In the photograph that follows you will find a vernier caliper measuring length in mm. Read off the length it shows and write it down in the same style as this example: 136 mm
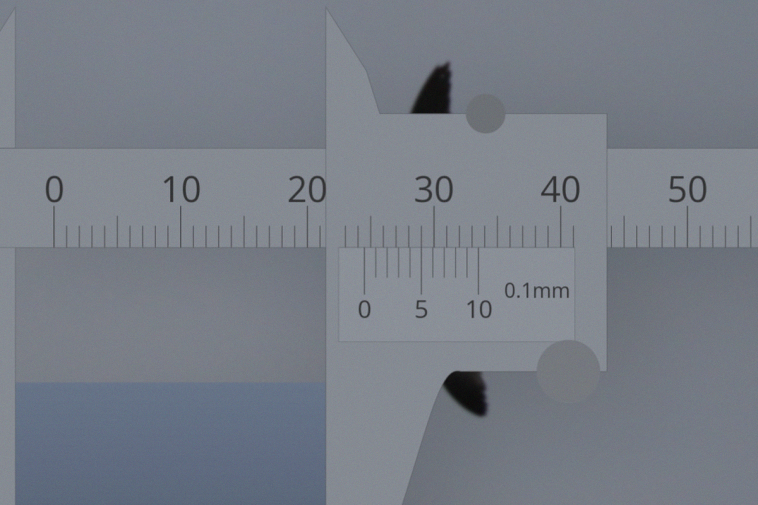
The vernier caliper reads 24.5 mm
